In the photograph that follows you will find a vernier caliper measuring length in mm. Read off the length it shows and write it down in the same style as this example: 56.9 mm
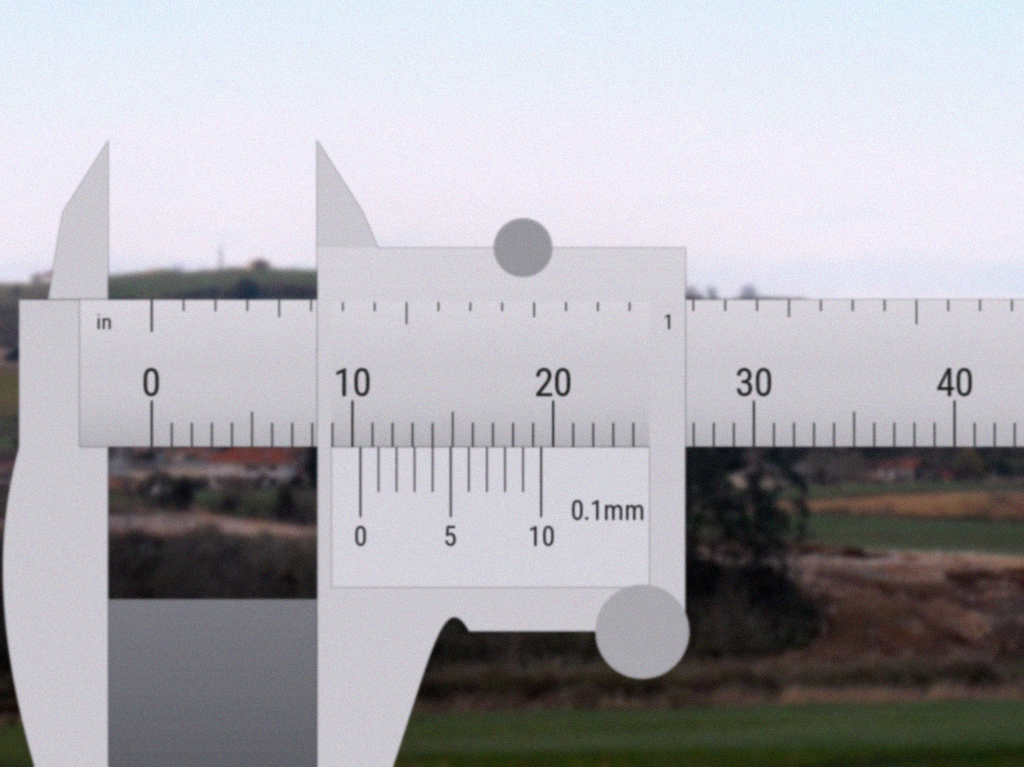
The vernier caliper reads 10.4 mm
